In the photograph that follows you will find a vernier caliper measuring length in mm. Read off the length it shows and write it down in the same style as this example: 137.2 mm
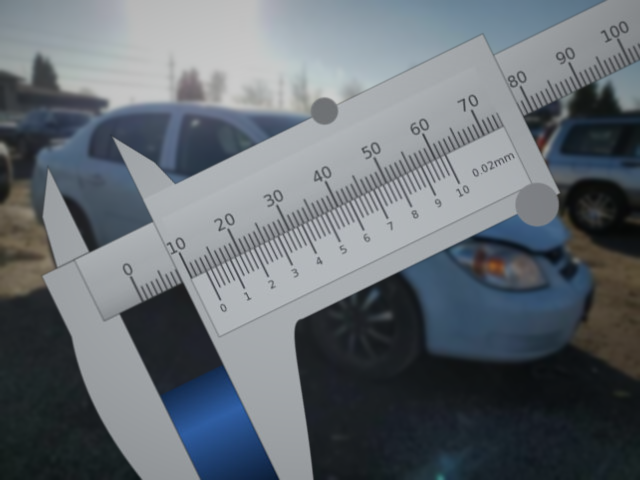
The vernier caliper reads 13.0 mm
